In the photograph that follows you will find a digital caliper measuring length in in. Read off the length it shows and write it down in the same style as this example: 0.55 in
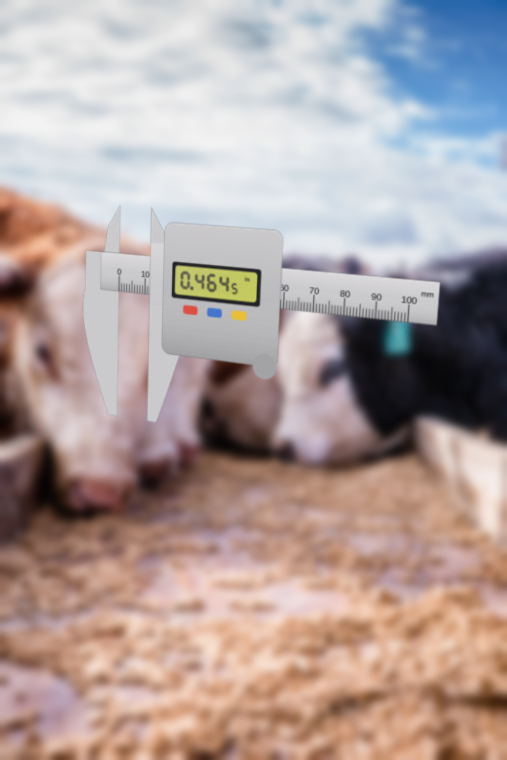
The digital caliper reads 0.4645 in
